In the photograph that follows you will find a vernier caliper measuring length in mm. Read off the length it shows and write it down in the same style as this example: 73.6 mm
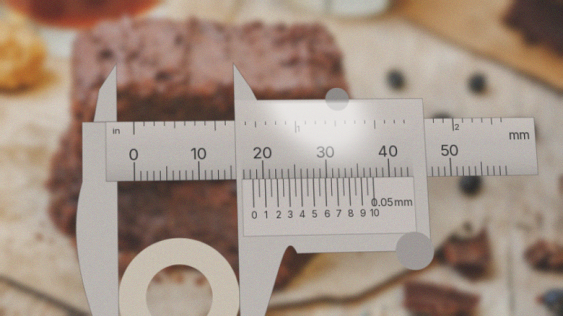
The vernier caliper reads 18.4 mm
